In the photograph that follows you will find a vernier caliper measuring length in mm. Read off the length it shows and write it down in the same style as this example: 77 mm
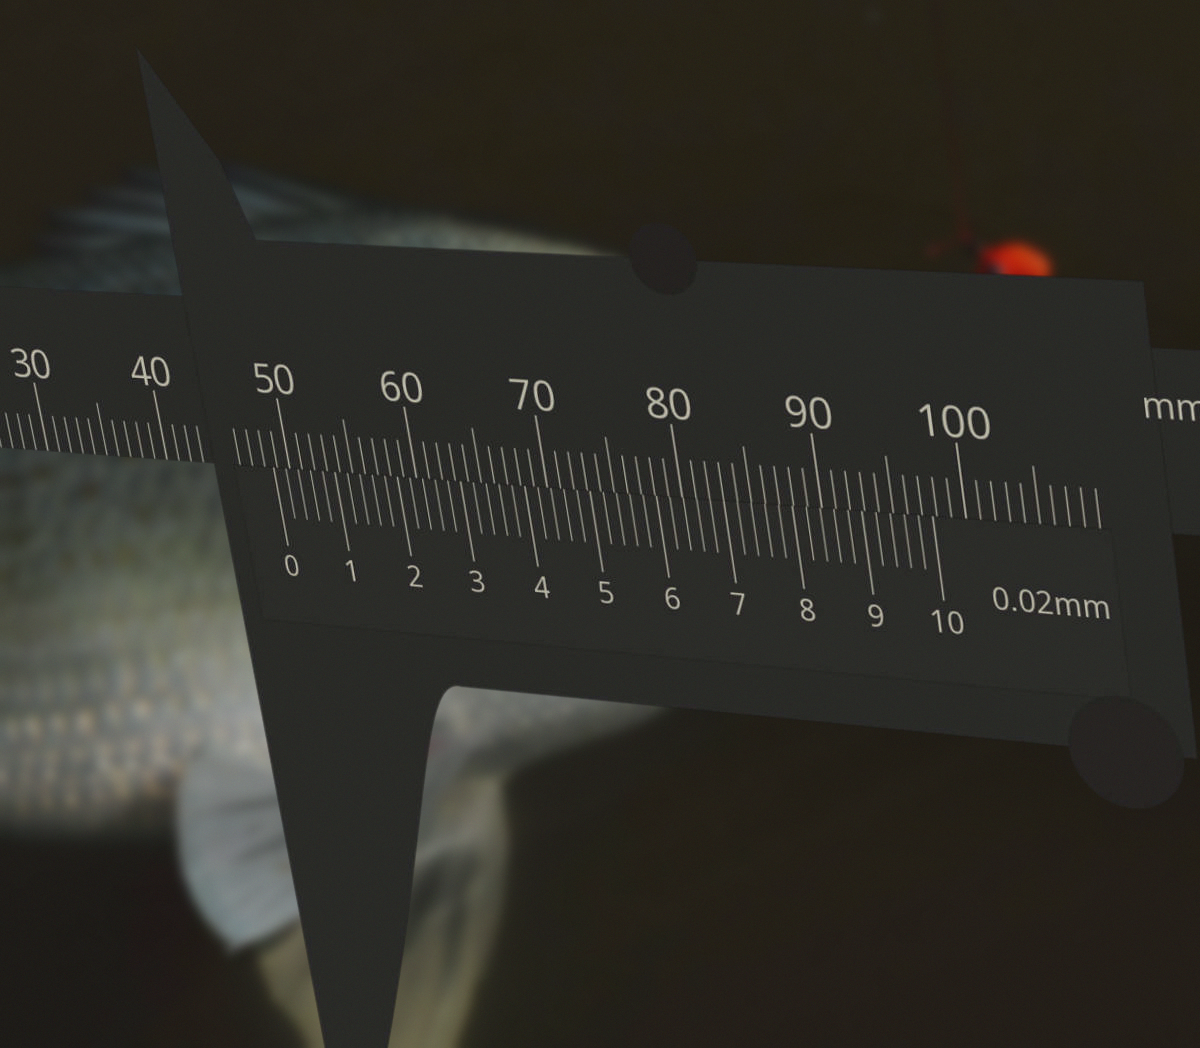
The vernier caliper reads 48.7 mm
